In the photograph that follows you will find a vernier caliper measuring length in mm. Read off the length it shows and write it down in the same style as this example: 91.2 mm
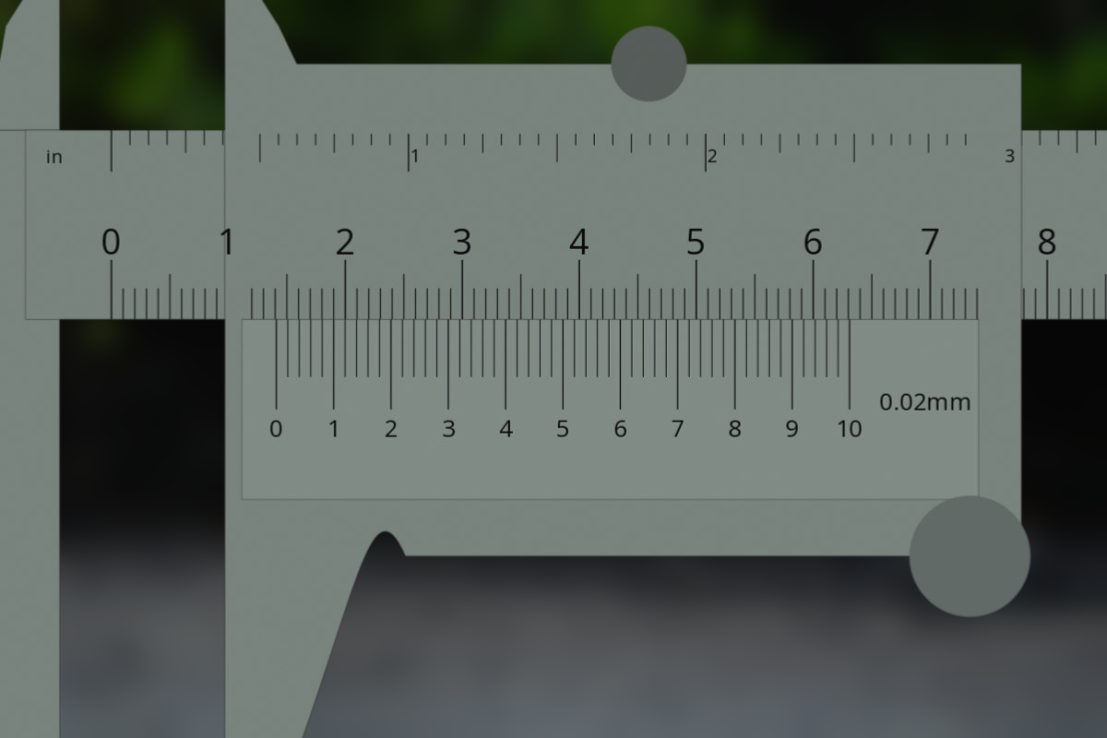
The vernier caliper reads 14.1 mm
